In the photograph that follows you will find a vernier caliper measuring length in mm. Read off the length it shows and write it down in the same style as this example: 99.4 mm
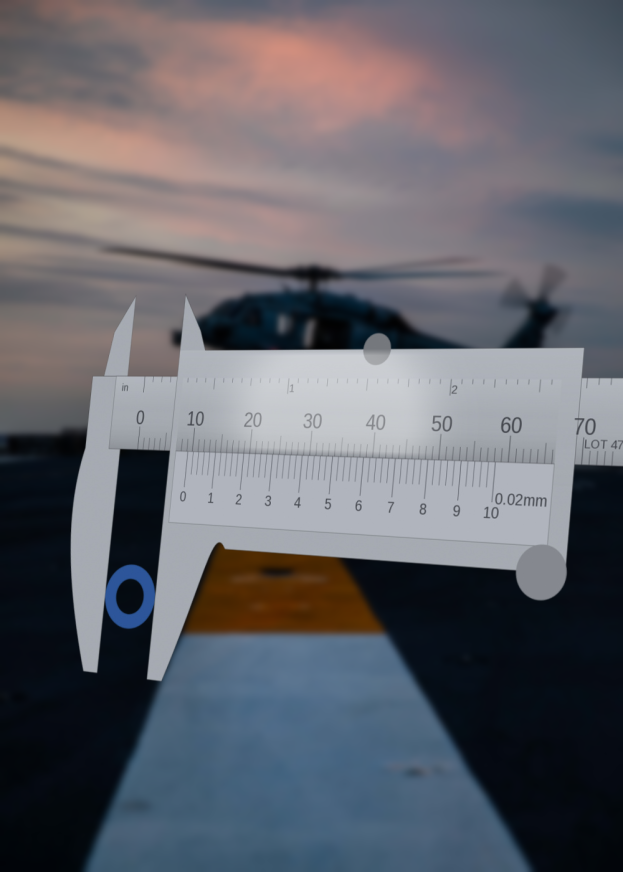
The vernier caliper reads 9.2 mm
